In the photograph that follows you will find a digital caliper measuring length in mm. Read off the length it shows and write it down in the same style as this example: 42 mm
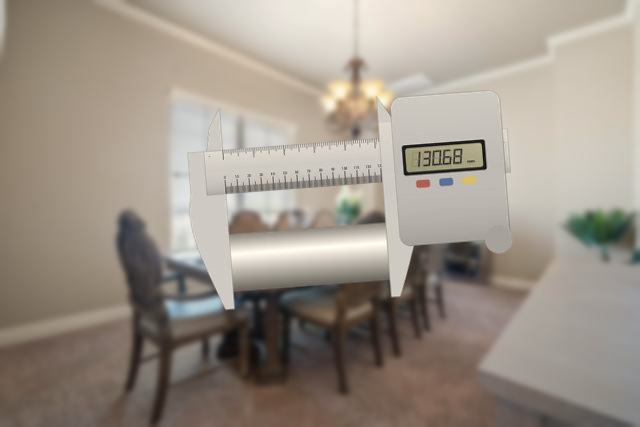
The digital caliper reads 130.68 mm
